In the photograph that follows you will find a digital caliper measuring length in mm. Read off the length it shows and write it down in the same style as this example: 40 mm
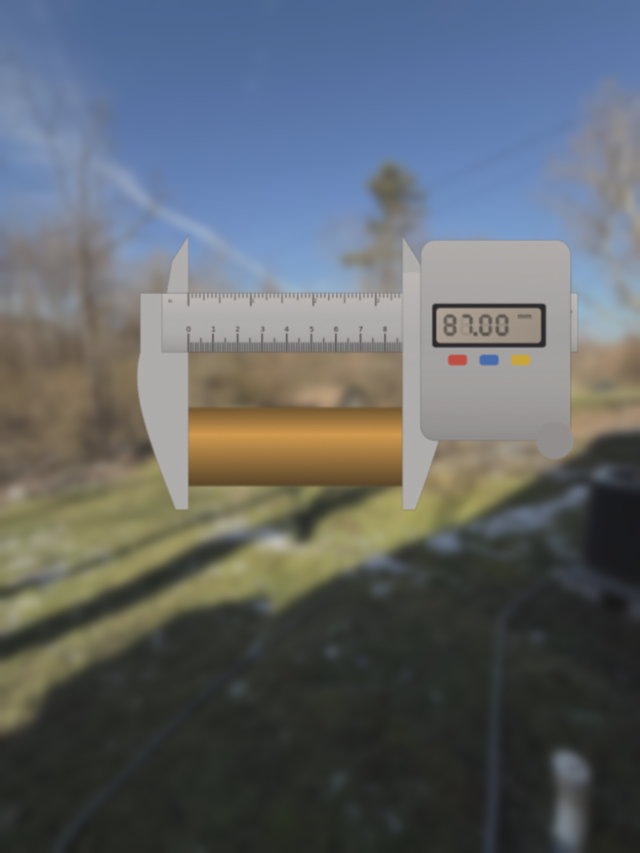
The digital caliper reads 87.00 mm
